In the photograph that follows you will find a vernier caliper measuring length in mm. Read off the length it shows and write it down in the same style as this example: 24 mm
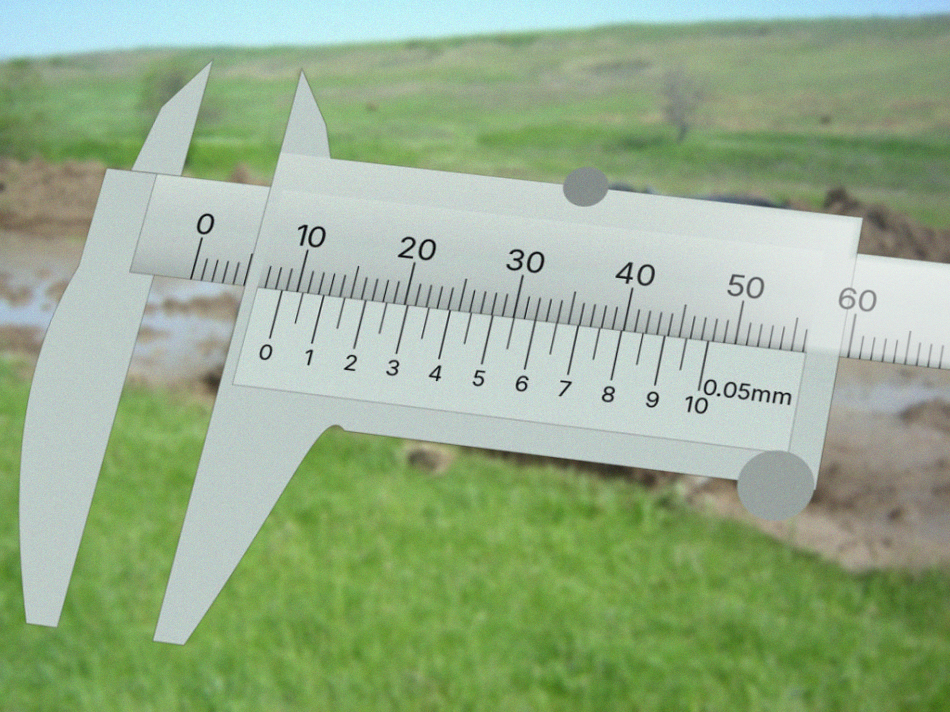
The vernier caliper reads 8.6 mm
